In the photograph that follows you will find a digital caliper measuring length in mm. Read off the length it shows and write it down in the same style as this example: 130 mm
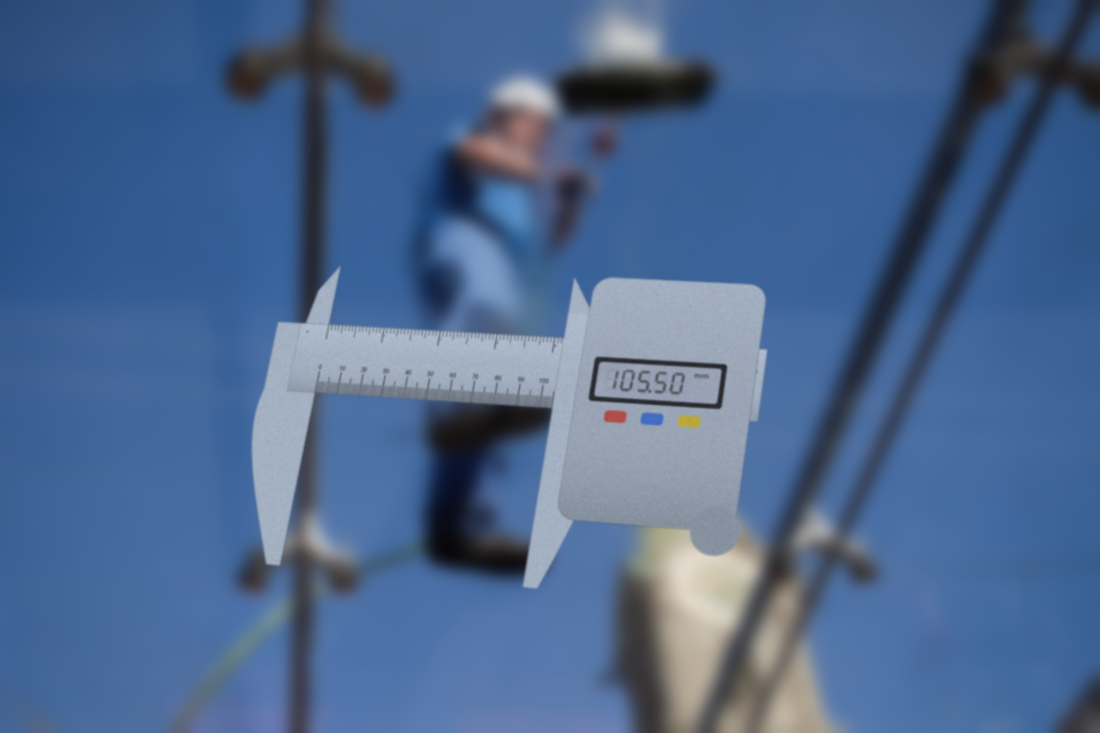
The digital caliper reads 105.50 mm
